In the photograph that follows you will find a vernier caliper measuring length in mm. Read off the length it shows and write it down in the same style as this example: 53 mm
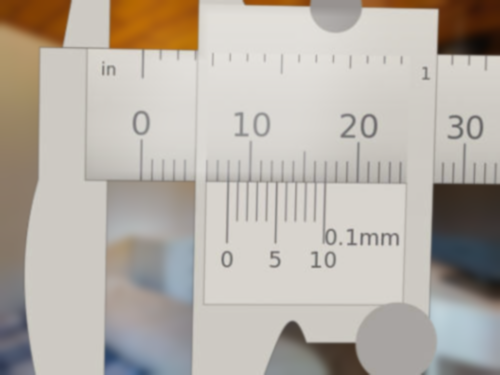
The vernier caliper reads 8.0 mm
